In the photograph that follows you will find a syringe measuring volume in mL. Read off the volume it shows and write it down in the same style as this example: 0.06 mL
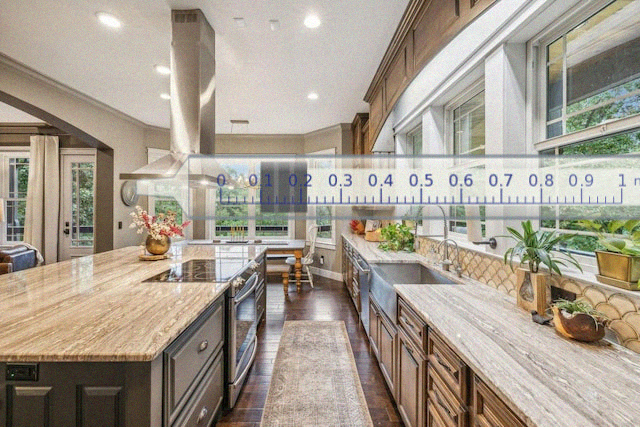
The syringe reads 0.1 mL
